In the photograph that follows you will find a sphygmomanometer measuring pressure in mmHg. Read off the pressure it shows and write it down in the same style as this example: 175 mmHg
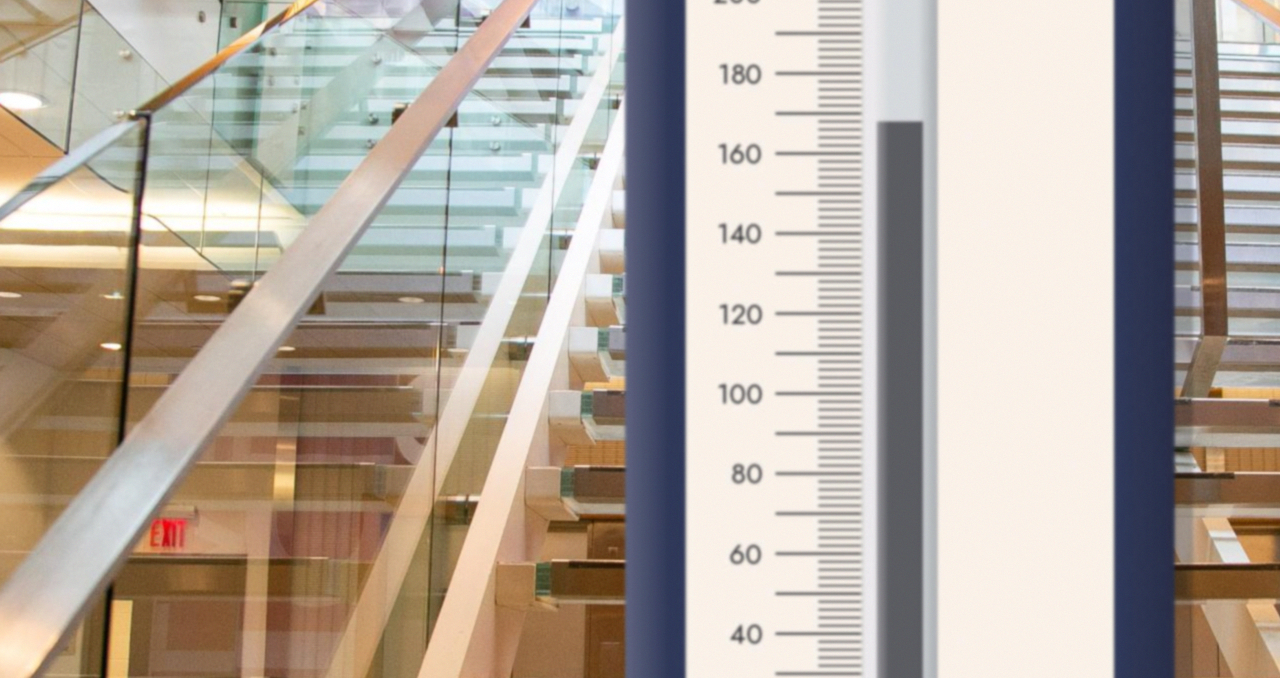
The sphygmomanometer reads 168 mmHg
